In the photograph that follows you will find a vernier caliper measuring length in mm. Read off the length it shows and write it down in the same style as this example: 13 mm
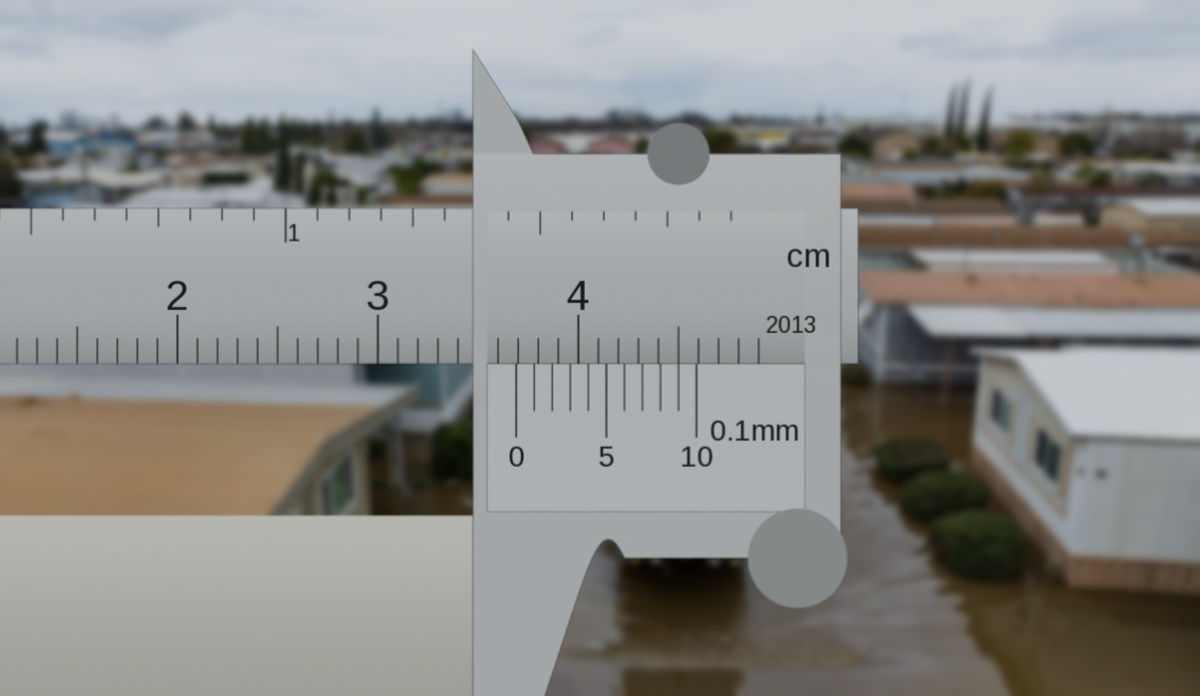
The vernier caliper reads 36.9 mm
